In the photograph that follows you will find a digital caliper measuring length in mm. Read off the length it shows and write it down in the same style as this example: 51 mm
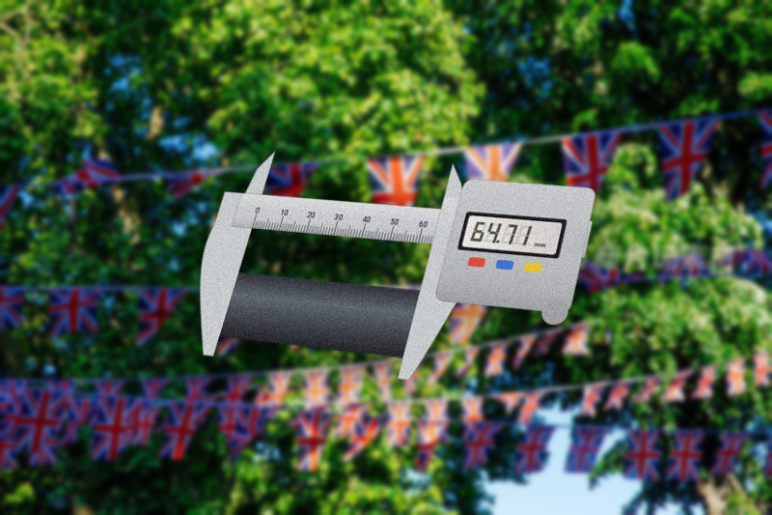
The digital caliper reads 64.71 mm
